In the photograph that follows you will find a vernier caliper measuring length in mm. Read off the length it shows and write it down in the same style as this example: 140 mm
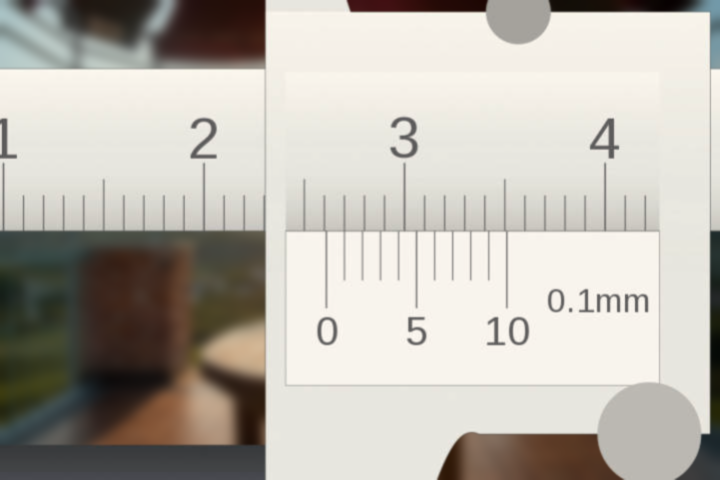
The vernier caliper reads 26.1 mm
